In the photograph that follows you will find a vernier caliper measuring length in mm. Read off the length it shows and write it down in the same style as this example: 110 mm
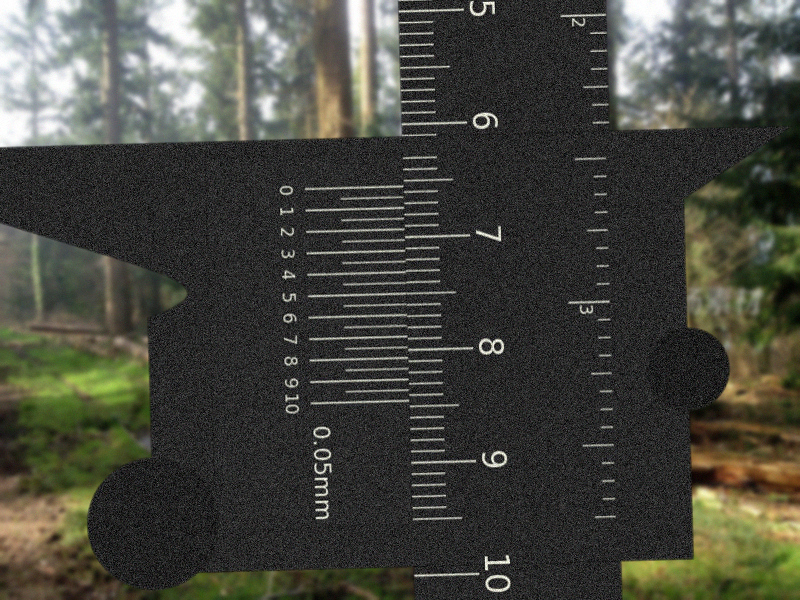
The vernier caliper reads 65.5 mm
